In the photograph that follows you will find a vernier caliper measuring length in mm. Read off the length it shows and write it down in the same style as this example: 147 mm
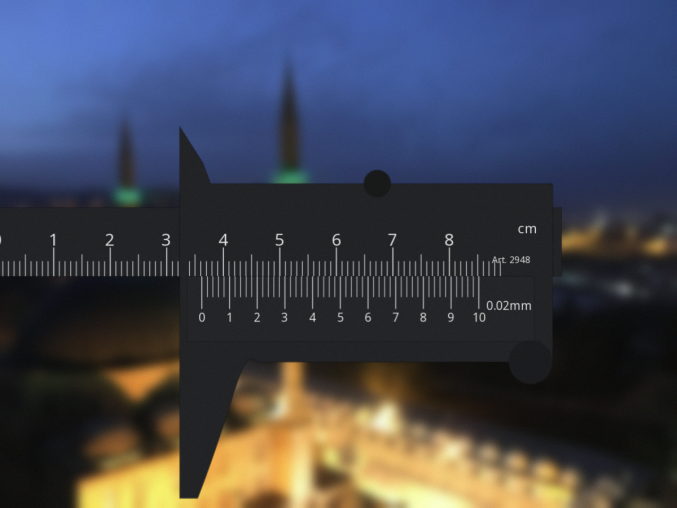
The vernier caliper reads 36.2 mm
